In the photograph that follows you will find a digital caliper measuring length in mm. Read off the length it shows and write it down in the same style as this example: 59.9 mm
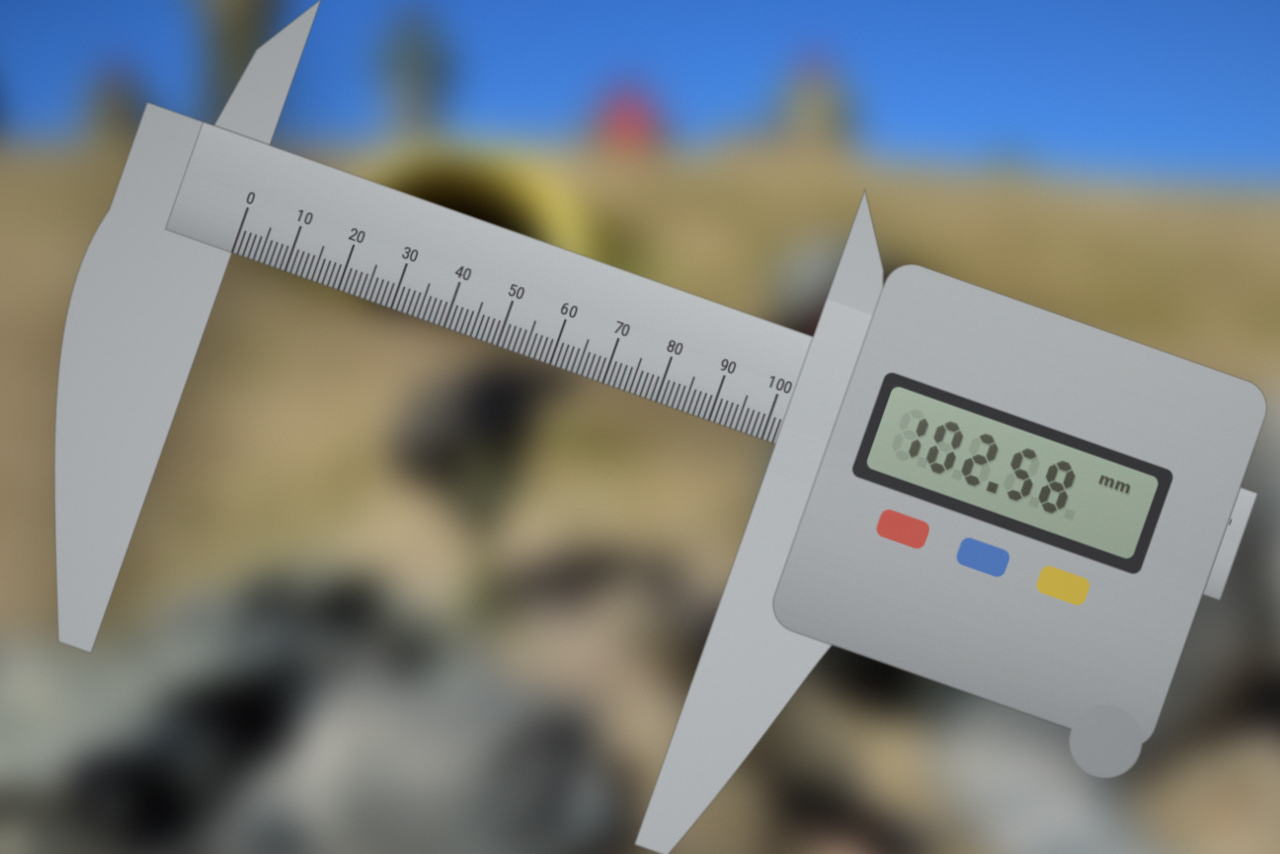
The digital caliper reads 102.58 mm
